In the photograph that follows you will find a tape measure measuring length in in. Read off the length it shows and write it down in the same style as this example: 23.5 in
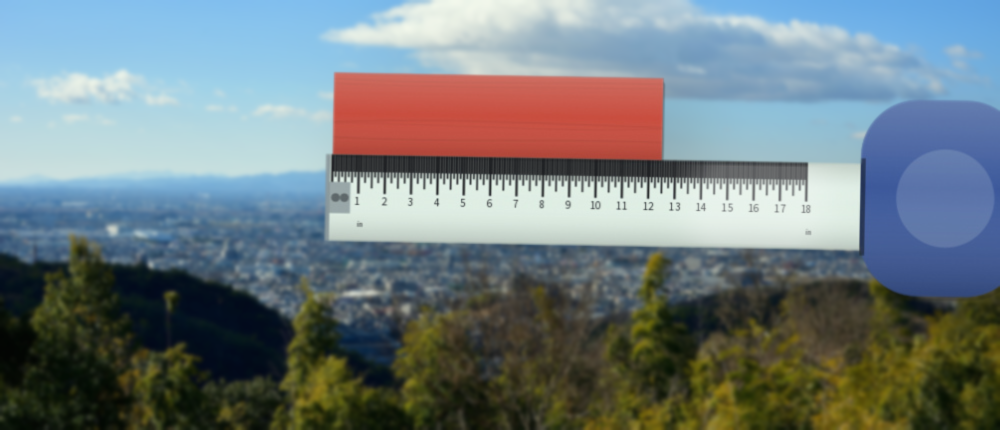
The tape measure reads 12.5 in
